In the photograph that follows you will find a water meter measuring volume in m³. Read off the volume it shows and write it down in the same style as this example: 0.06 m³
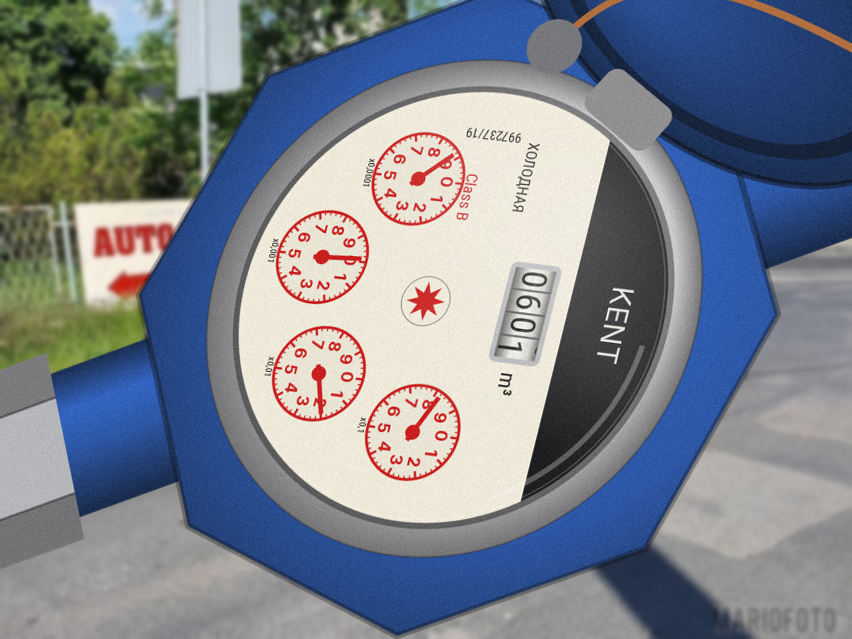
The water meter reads 600.8198 m³
